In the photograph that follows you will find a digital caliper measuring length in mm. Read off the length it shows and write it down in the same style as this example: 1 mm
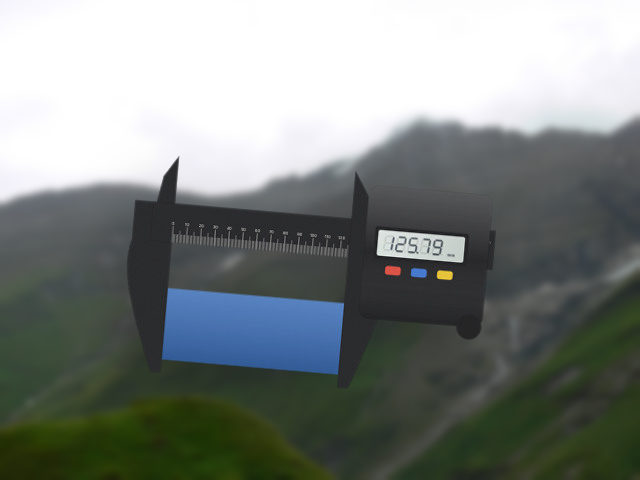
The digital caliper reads 125.79 mm
